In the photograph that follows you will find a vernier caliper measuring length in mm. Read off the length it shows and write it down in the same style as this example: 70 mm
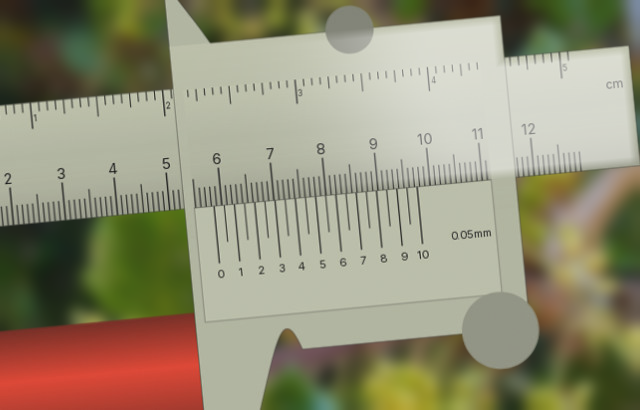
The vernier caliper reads 58.5 mm
